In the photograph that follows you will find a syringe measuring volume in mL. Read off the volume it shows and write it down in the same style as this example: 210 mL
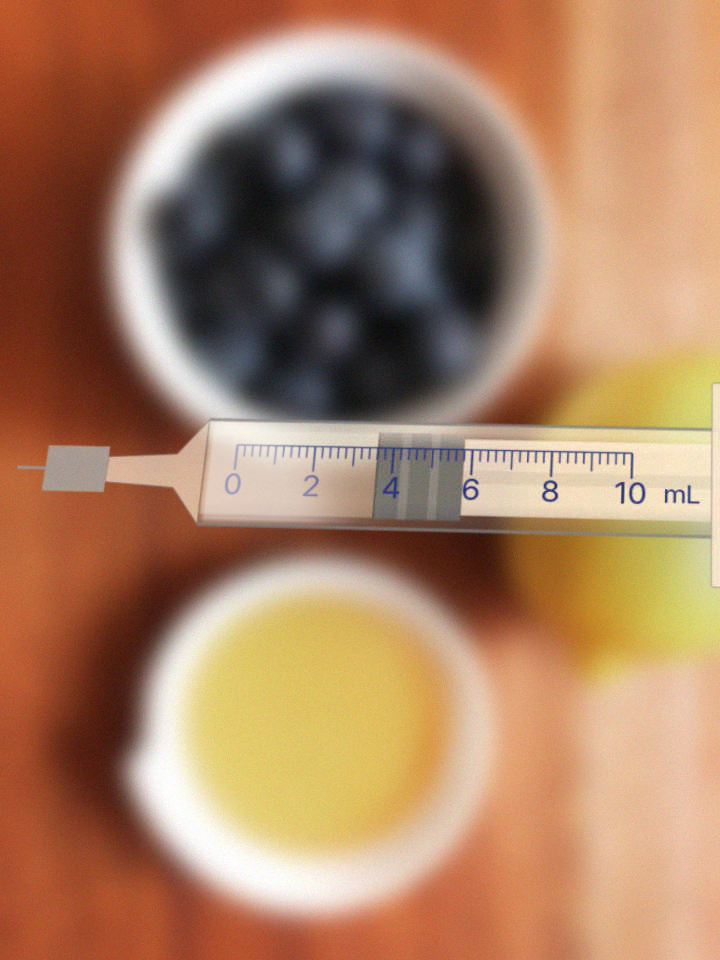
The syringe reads 3.6 mL
